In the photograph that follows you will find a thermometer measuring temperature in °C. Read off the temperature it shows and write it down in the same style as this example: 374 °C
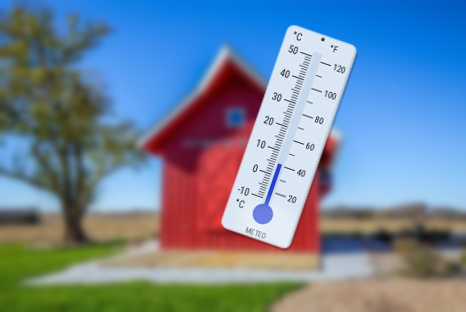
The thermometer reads 5 °C
